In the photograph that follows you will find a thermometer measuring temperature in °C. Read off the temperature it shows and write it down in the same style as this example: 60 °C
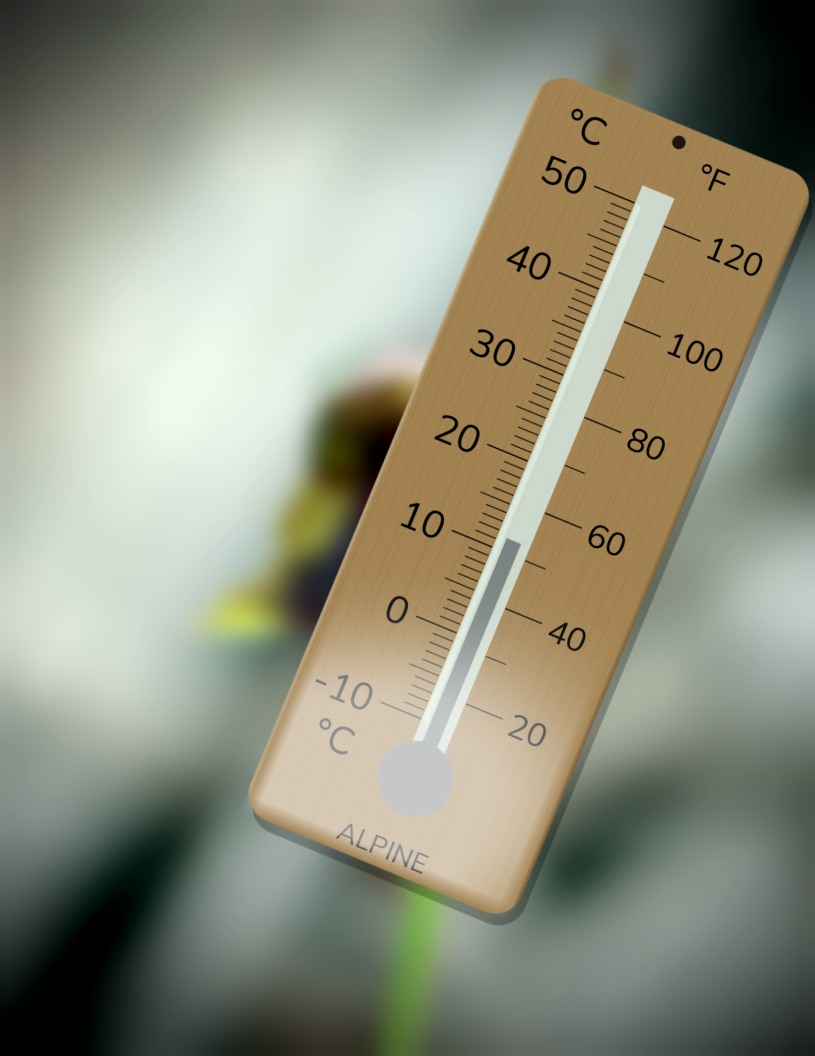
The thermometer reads 11.5 °C
